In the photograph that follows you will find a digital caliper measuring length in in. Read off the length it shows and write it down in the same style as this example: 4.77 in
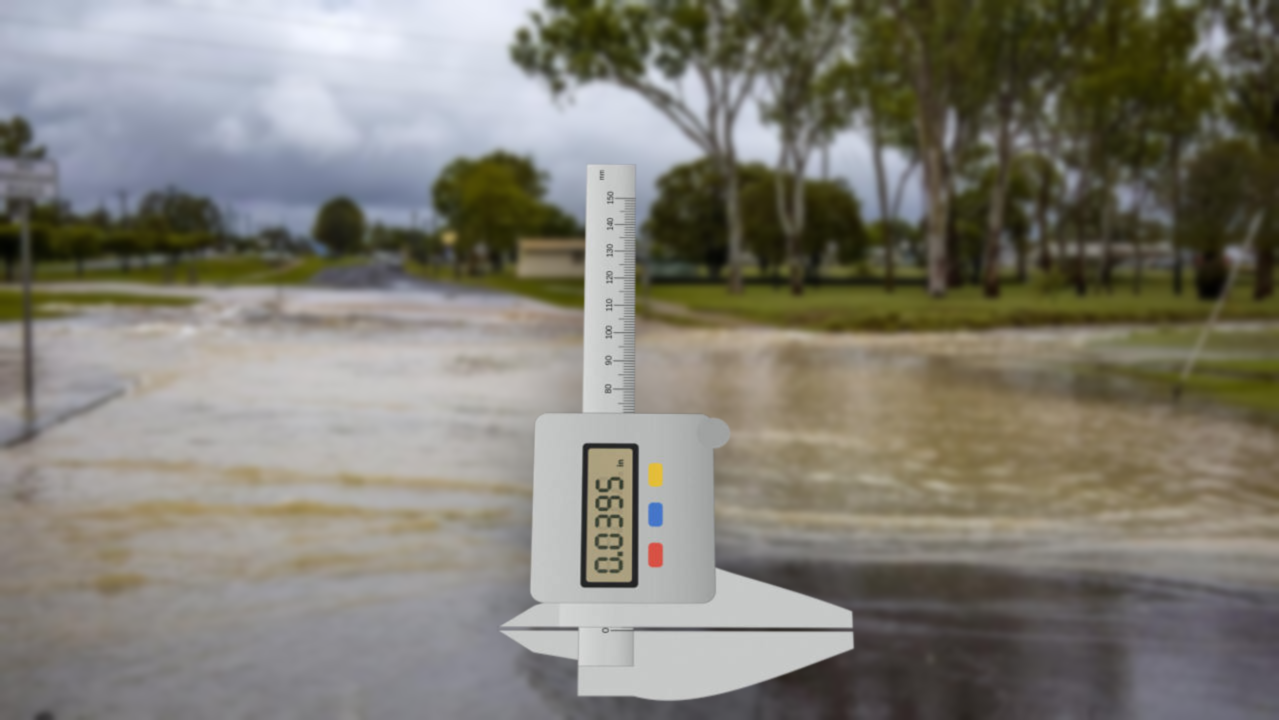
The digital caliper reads 0.0395 in
